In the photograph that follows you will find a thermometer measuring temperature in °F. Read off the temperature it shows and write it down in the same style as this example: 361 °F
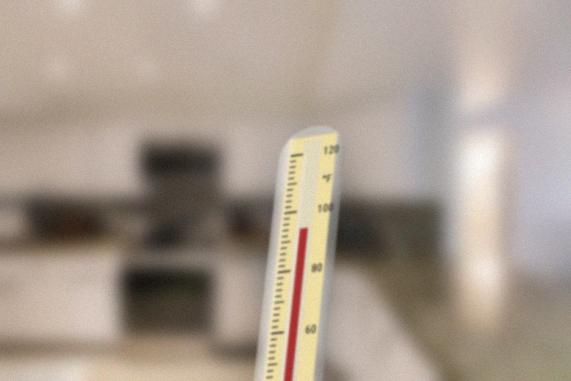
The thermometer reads 94 °F
